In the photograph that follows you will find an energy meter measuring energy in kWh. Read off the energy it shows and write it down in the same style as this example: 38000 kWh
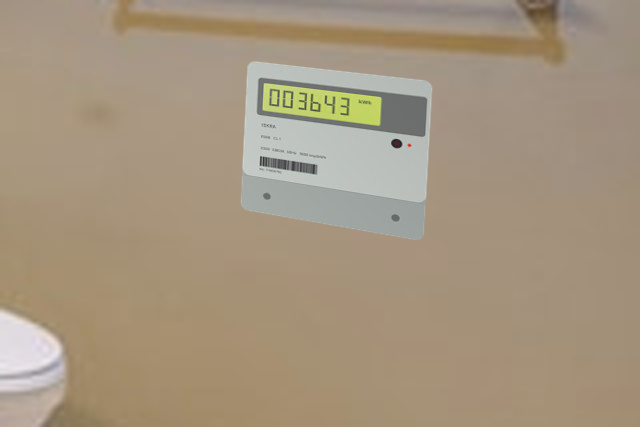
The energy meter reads 3643 kWh
